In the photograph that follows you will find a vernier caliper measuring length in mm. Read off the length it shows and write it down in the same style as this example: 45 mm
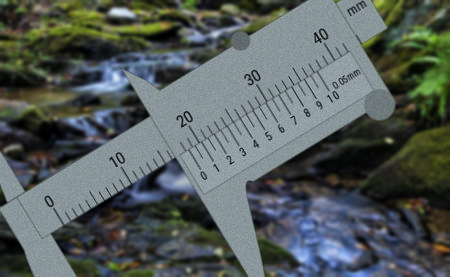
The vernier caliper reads 18.4 mm
